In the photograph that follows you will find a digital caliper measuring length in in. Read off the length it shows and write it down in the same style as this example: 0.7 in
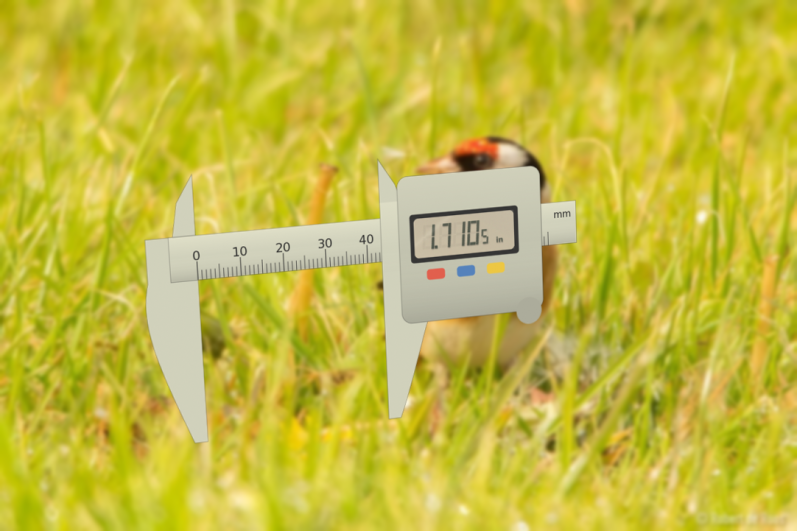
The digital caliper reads 1.7105 in
